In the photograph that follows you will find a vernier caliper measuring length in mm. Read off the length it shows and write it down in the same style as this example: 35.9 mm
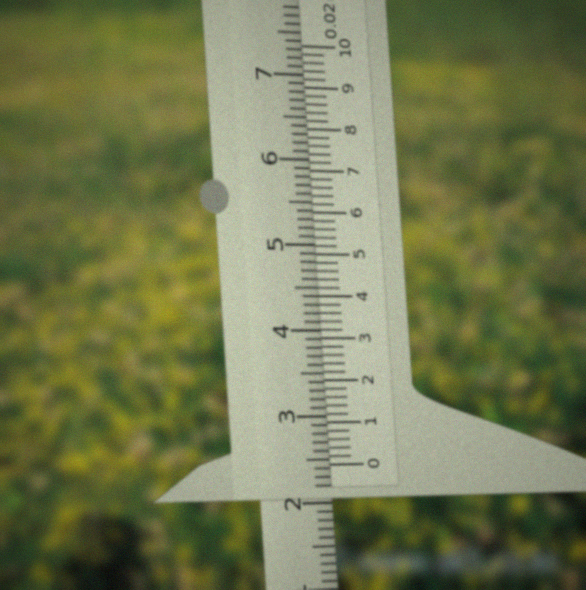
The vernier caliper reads 24.4 mm
